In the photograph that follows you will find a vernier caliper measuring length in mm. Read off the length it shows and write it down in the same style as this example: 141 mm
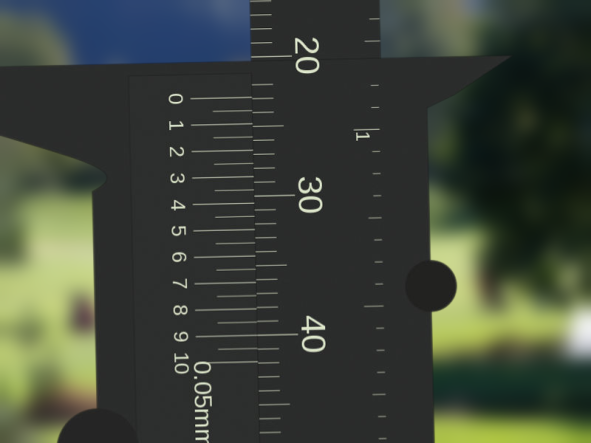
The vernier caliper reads 22.9 mm
